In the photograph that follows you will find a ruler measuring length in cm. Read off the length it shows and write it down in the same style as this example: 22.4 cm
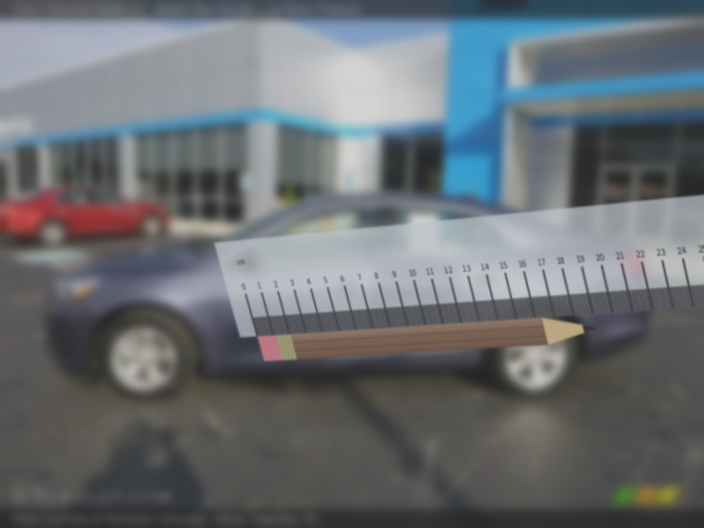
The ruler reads 19 cm
